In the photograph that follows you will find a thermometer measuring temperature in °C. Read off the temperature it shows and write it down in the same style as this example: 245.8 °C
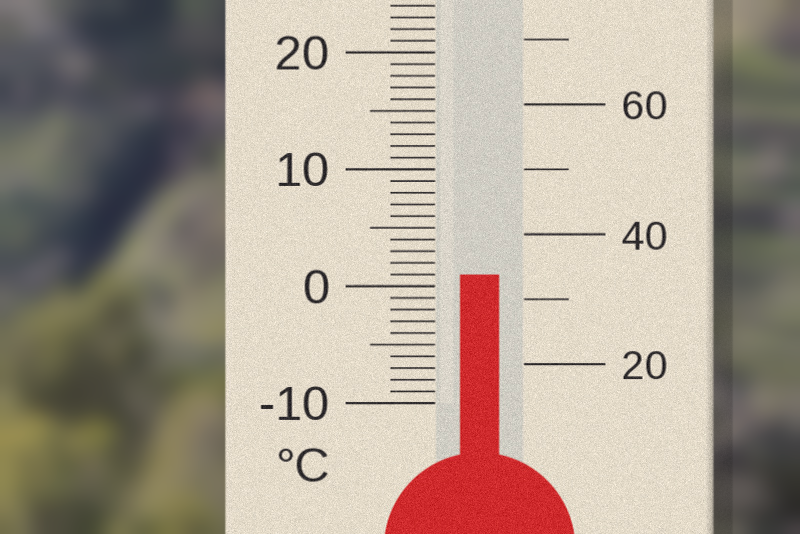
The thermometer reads 1 °C
